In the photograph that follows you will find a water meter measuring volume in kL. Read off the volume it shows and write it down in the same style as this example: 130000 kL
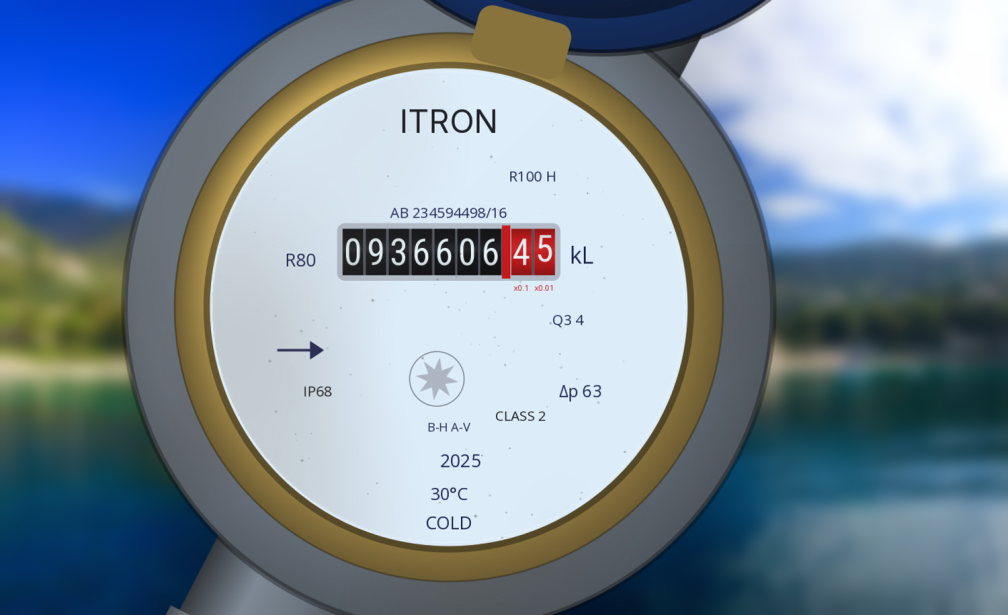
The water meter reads 936606.45 kL
